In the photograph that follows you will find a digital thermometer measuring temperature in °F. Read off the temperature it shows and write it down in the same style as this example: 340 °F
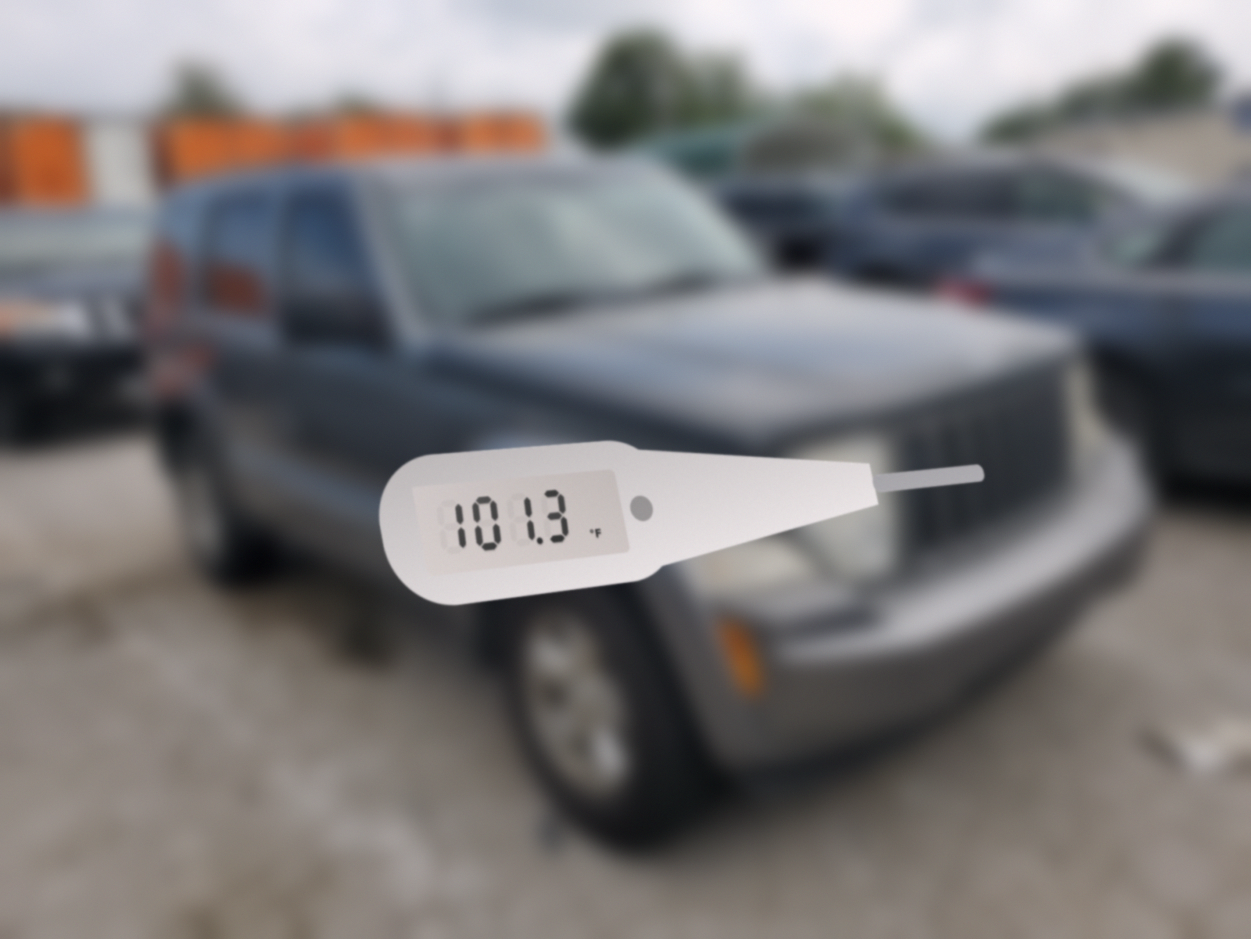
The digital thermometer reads 101.3 °F
